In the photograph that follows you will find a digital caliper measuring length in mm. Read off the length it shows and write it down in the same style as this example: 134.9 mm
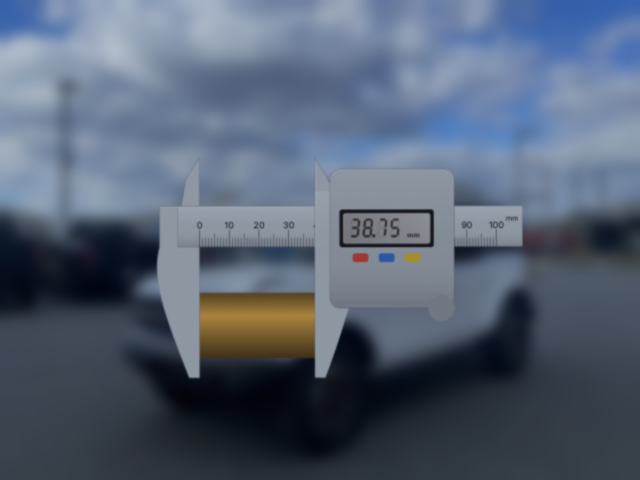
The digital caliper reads 38.75 mm
